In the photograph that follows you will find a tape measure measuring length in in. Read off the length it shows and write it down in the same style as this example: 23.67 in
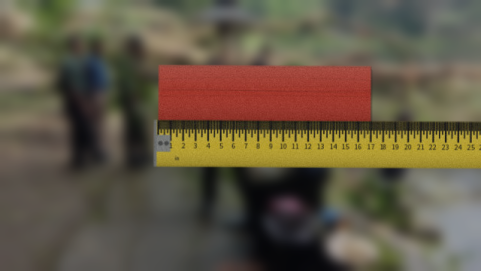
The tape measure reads 17 in
